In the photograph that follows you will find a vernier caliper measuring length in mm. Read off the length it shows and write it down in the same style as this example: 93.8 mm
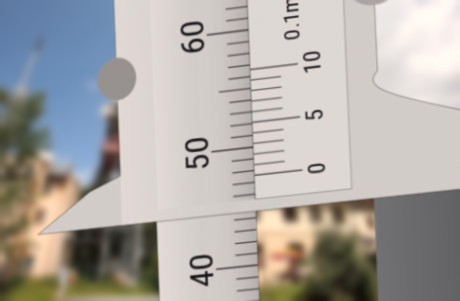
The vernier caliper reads 47.6 mm
